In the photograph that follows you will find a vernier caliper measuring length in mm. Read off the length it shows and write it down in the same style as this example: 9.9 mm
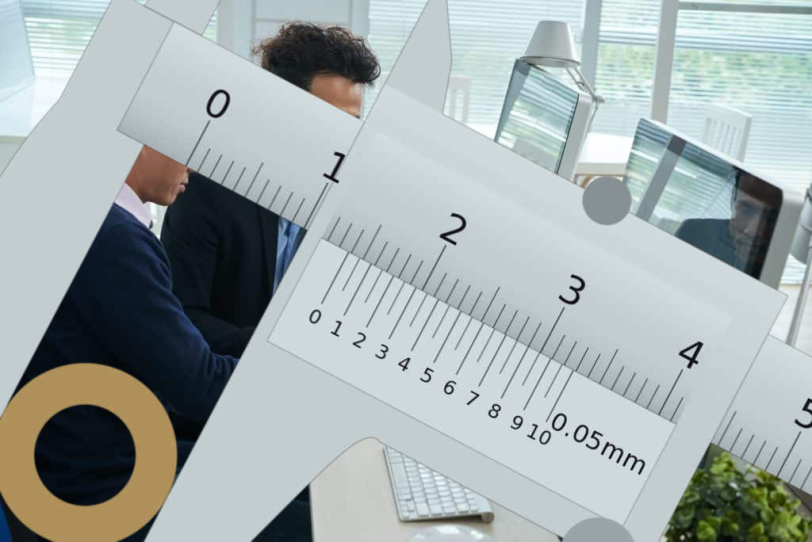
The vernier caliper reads 13.8 mm
